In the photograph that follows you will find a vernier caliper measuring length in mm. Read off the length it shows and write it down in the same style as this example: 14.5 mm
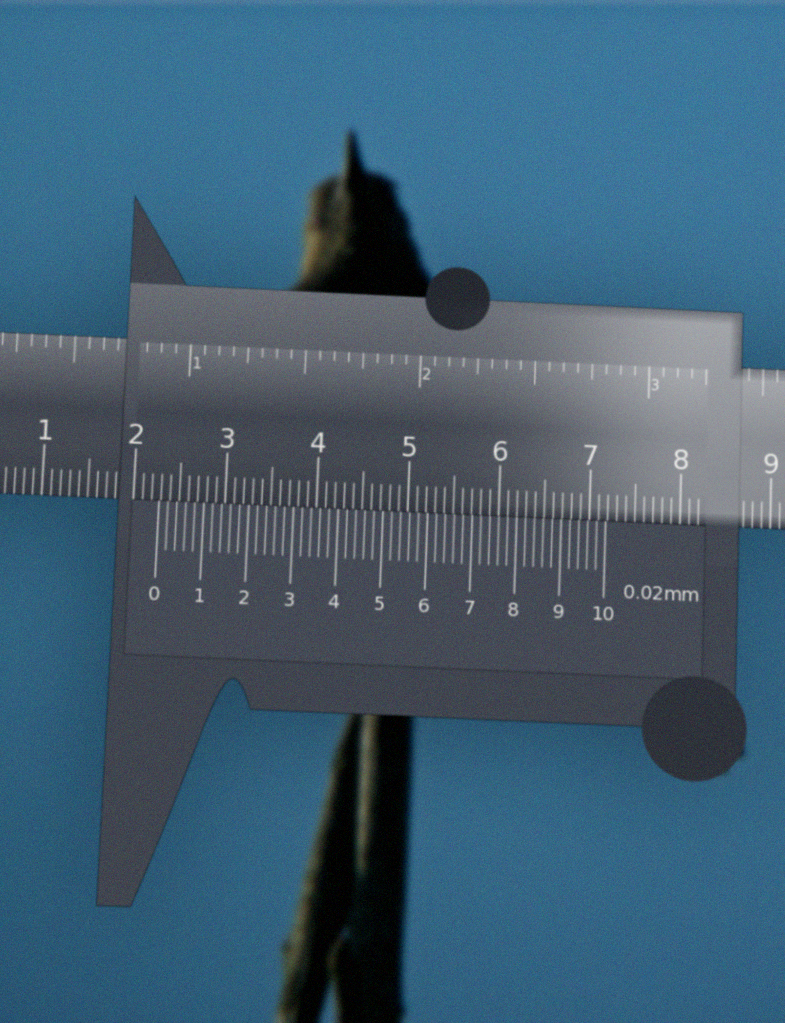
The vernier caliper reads 22.8 mm
